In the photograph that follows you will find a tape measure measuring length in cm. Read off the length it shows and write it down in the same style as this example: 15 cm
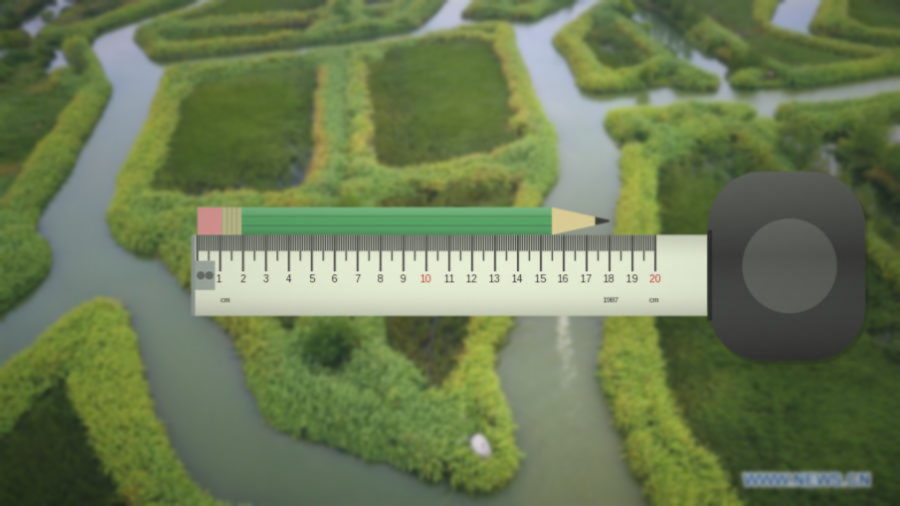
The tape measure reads 18 cm
